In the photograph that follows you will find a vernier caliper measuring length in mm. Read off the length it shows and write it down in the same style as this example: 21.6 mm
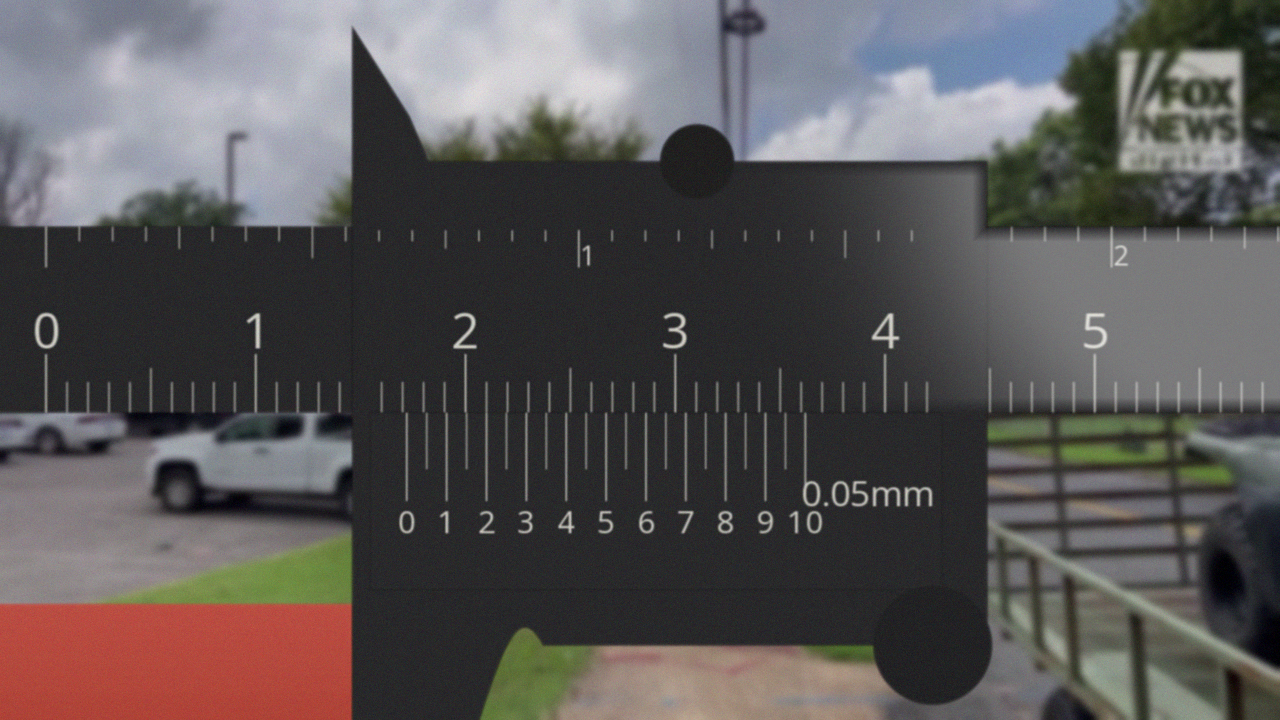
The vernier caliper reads 17.2 mm
